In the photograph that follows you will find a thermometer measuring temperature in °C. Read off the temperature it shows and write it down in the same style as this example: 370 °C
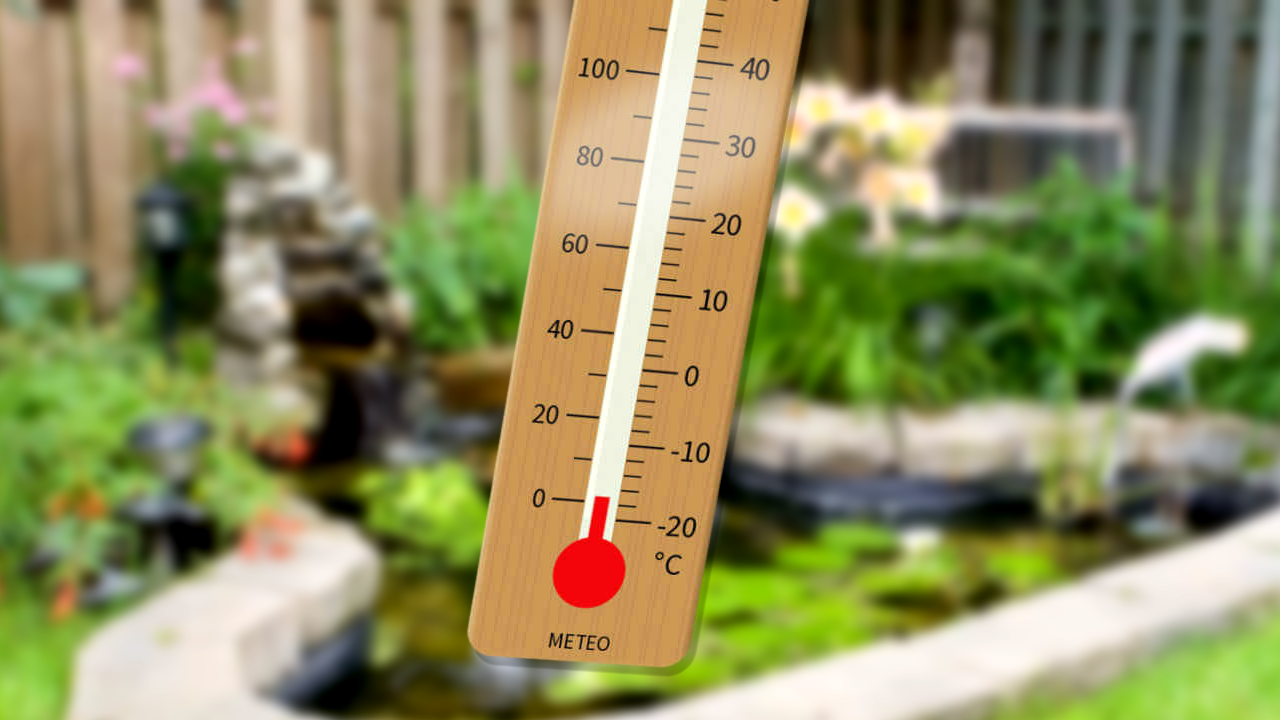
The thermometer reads -17 °C
